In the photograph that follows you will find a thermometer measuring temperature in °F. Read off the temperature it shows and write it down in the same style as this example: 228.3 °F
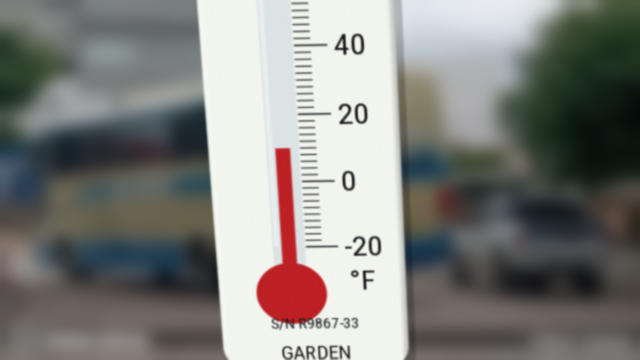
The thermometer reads 10 °F
